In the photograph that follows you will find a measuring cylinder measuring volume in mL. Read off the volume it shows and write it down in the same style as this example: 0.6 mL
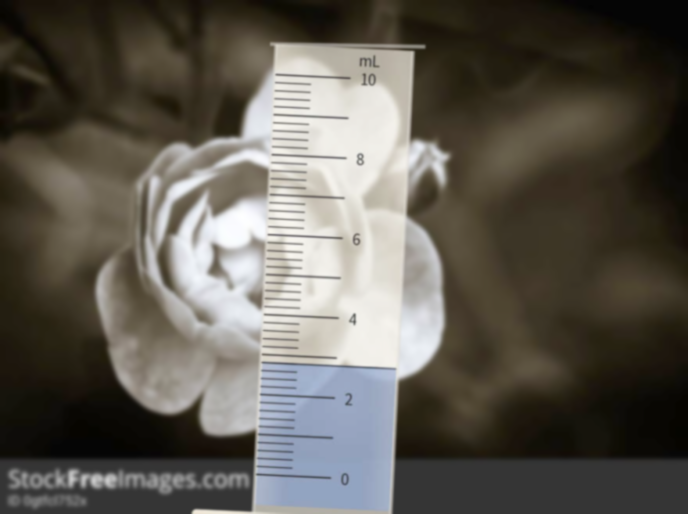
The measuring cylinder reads 2.8 mL
